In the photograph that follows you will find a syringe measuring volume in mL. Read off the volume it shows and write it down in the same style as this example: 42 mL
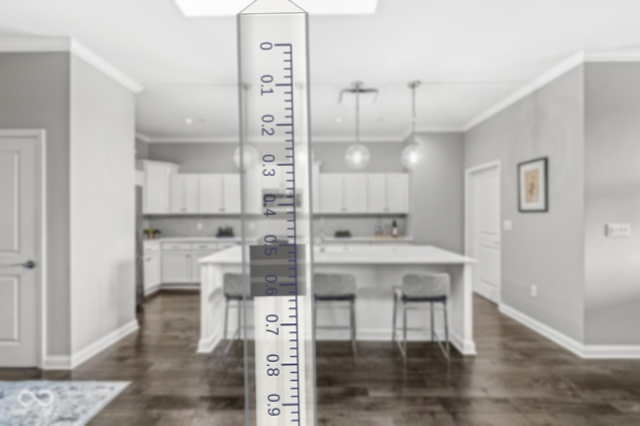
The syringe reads 0.5 mL
